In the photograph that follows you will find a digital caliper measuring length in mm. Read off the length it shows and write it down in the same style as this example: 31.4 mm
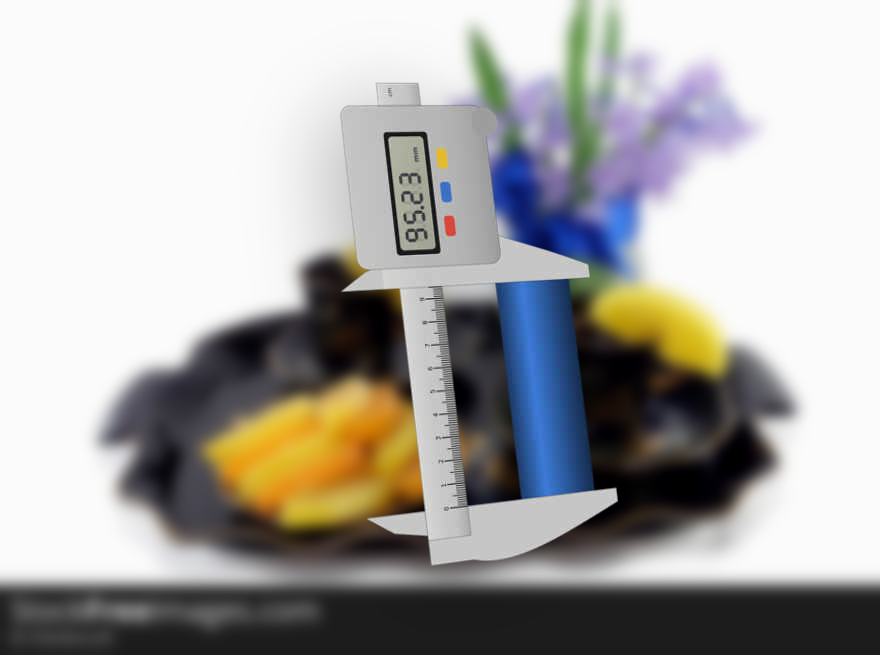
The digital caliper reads 95.23 mm
